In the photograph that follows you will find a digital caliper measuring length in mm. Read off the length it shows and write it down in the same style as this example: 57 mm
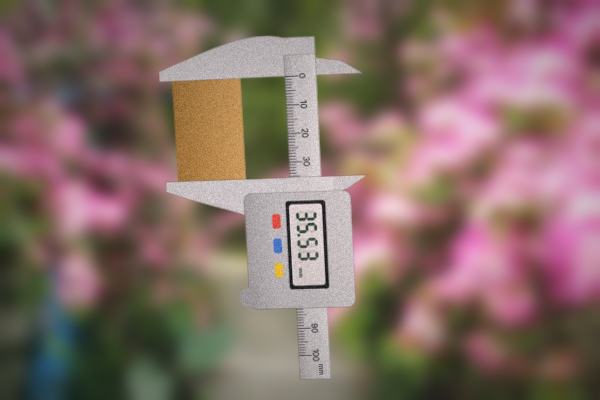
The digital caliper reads 35.53 mm
